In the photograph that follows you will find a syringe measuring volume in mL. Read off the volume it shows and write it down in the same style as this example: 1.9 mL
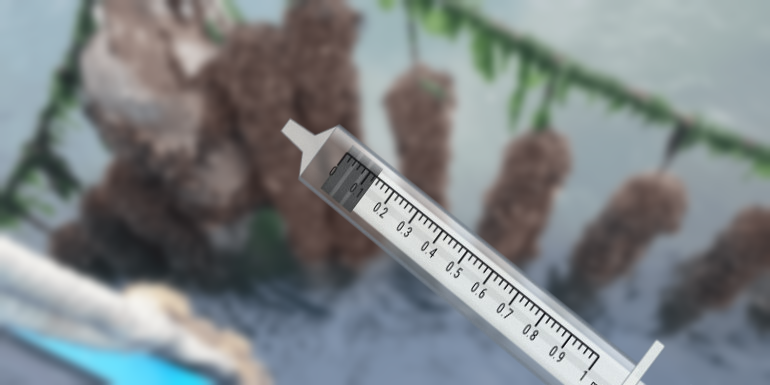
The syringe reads 0 mL
